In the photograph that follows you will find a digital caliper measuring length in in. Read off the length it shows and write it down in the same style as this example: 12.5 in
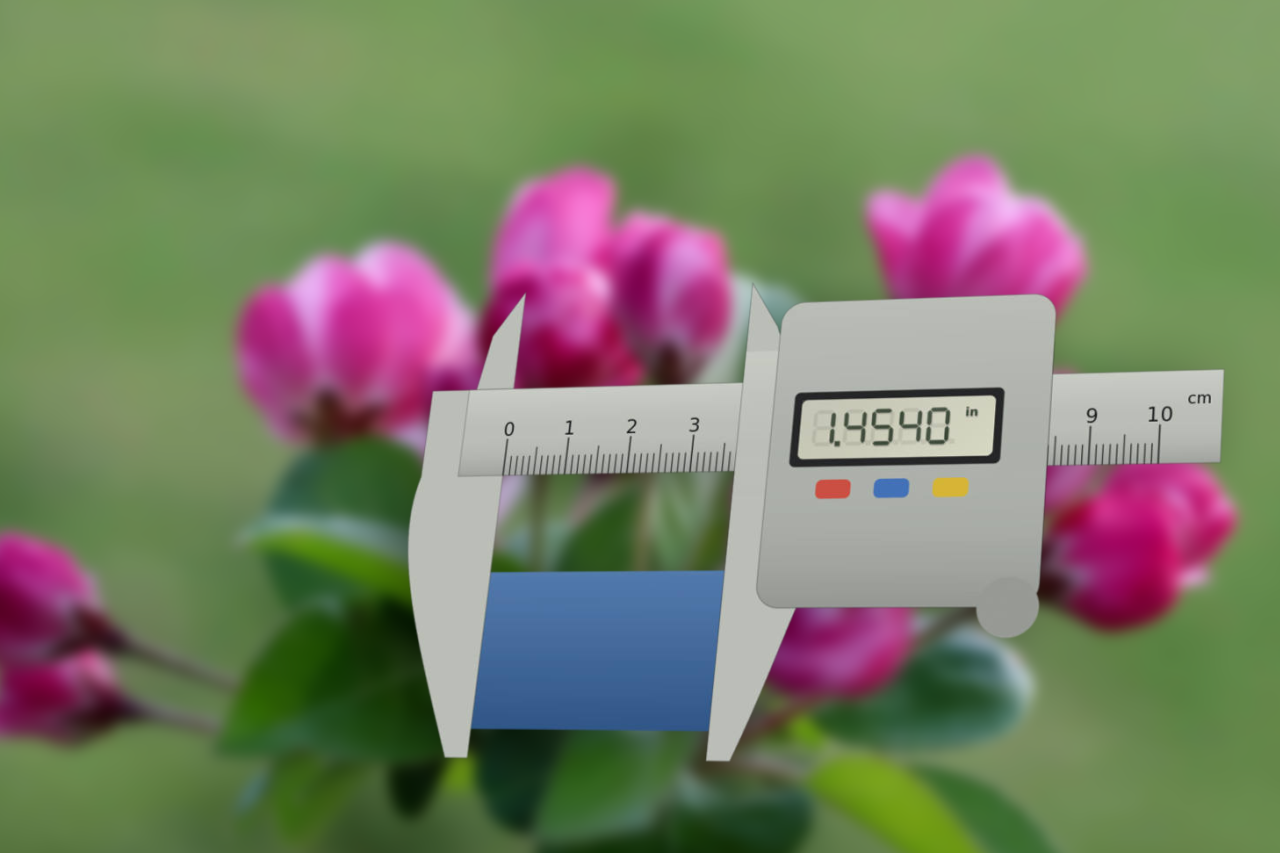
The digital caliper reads 1.4540 in
